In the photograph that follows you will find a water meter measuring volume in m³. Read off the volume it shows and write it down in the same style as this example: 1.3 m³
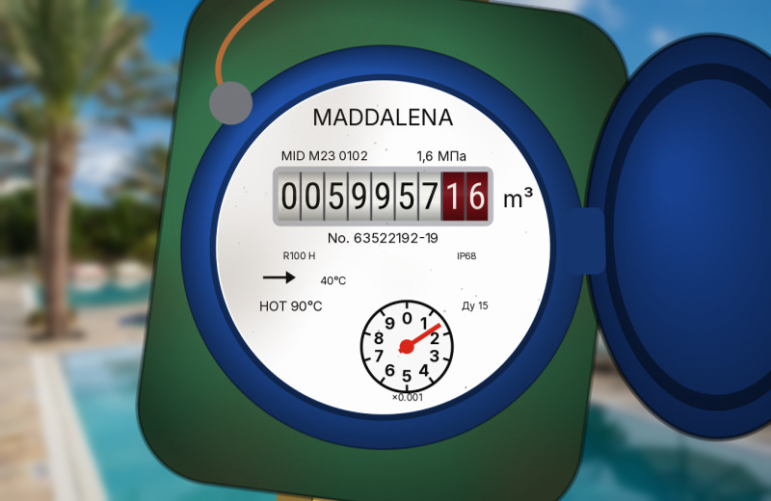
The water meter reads 59957.161 m³
